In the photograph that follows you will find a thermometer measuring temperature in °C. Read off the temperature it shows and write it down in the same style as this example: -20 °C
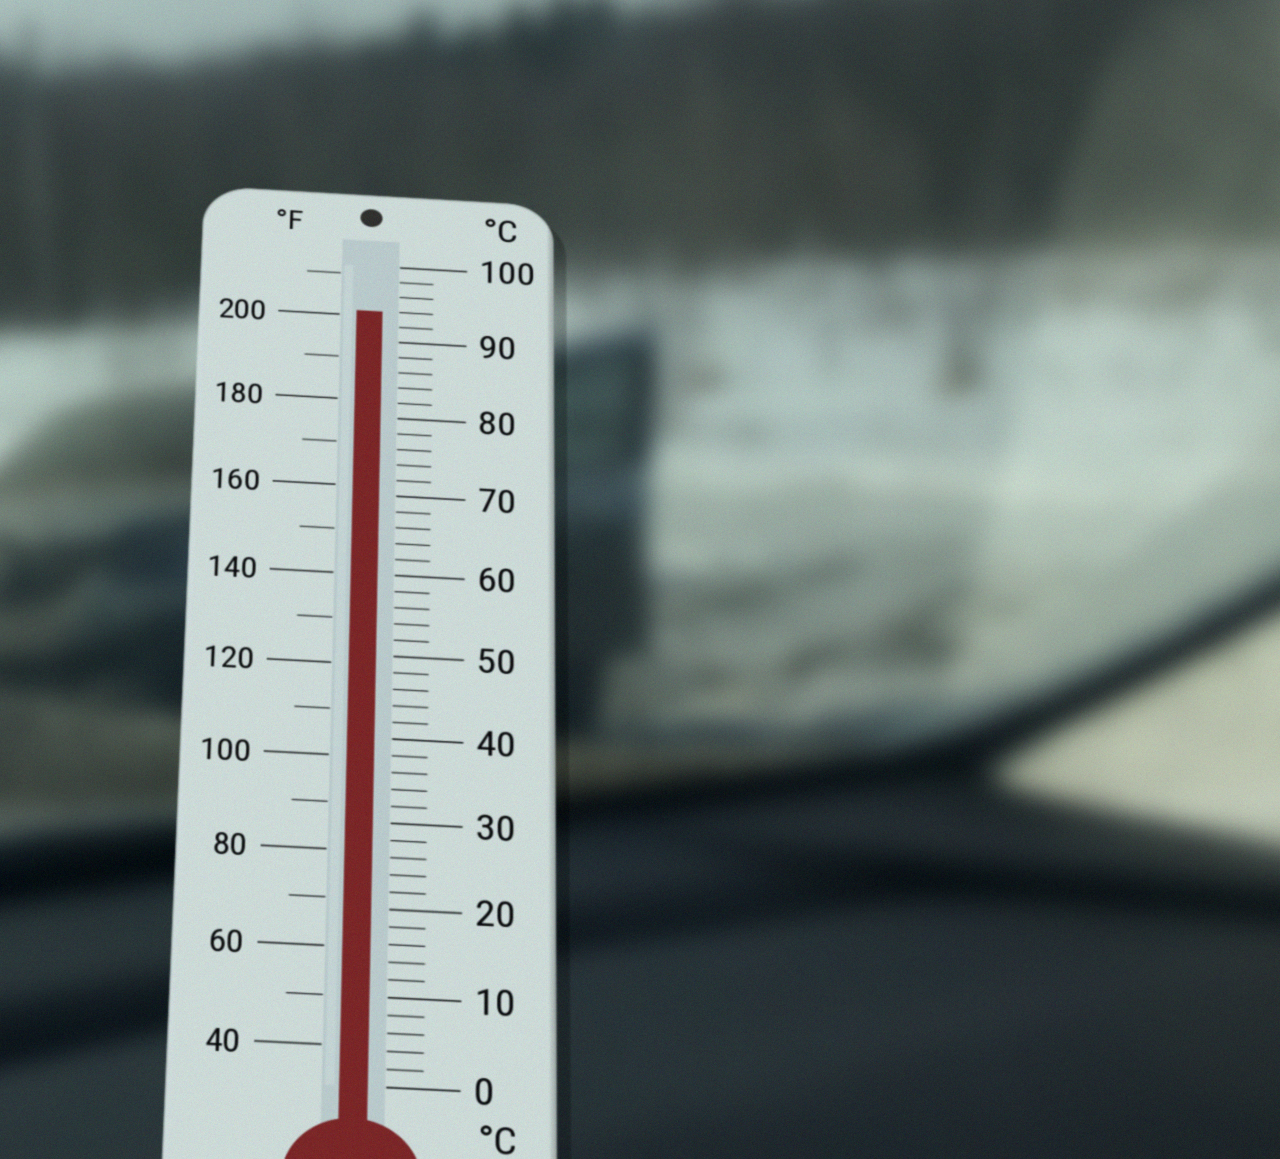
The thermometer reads 94 °C
